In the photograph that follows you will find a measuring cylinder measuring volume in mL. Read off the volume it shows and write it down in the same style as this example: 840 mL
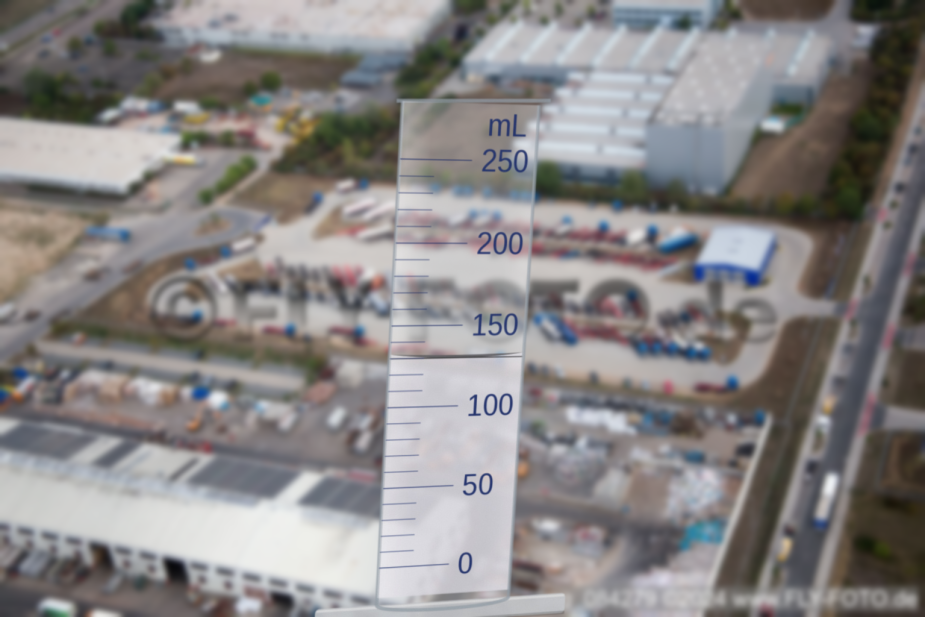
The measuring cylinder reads 130 mL
